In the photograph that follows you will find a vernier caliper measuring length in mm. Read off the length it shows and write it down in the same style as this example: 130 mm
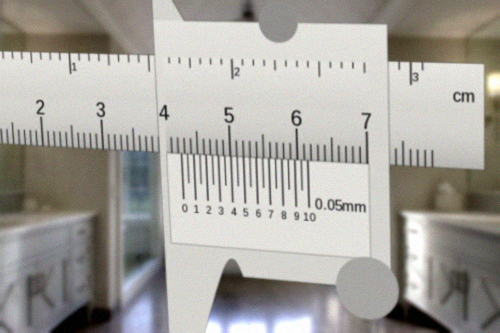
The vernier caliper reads 42.5 mm
